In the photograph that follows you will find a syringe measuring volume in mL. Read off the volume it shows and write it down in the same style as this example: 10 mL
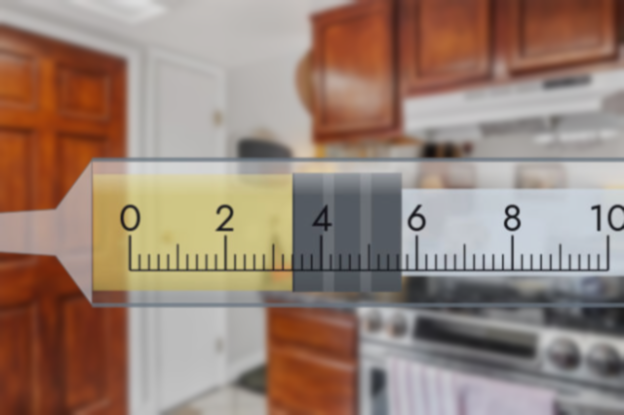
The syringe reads 3.4 mL
